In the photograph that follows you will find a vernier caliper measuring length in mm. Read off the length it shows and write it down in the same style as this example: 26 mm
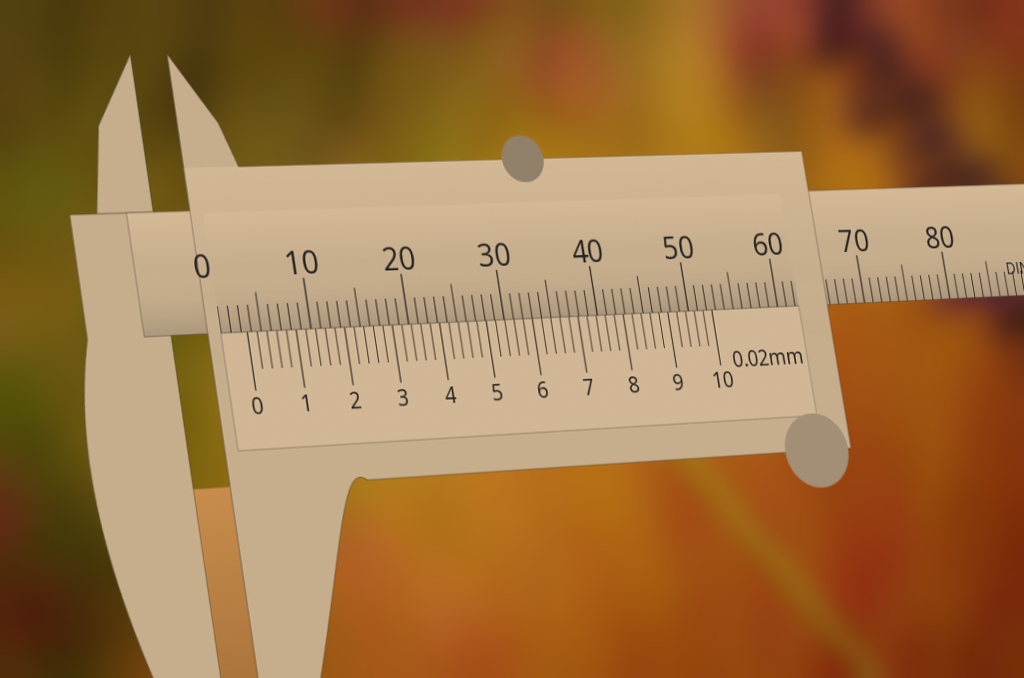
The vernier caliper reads 3.6 mm
